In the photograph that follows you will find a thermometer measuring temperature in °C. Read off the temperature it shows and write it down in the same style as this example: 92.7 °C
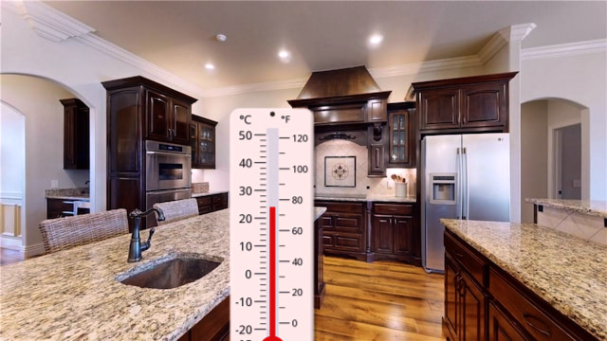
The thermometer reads 24 °C
